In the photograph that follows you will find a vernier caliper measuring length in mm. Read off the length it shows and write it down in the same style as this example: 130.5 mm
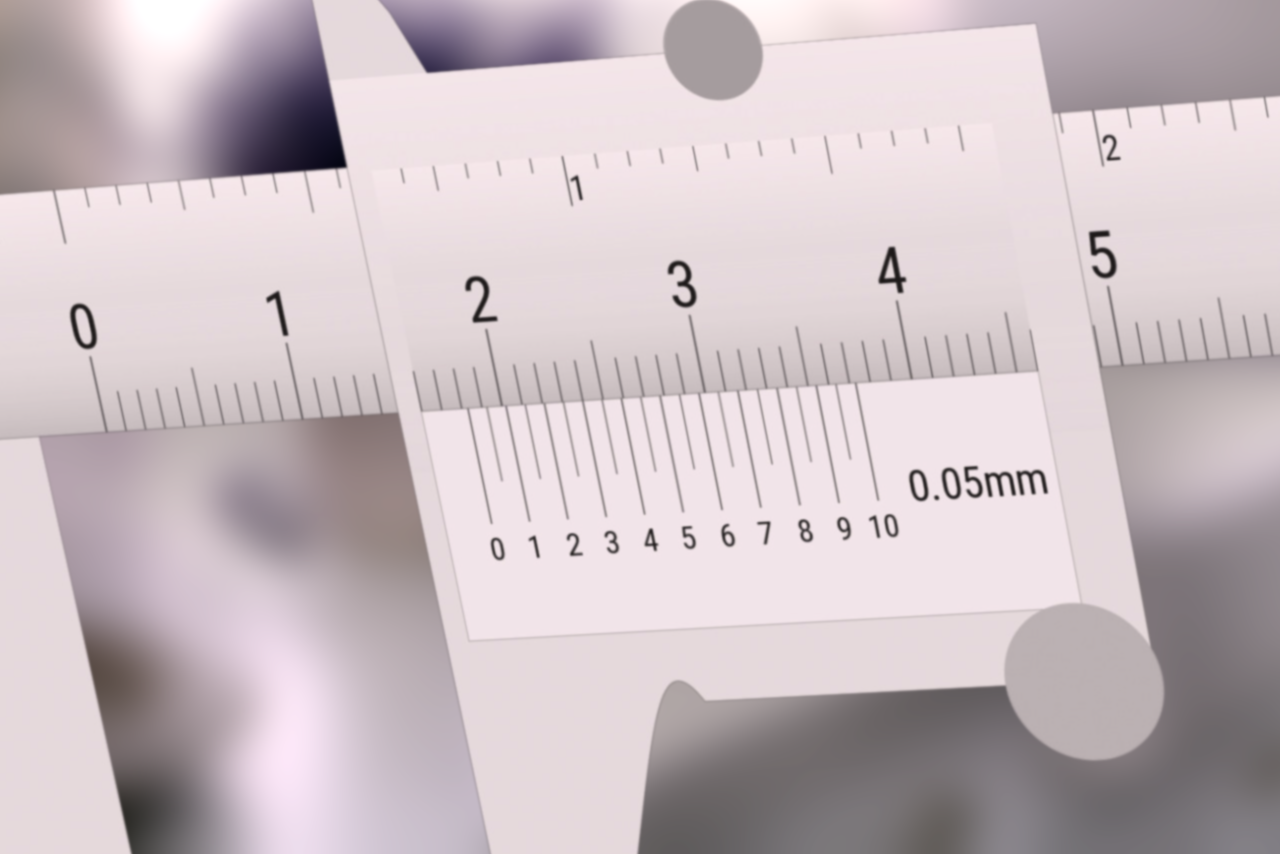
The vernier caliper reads 18.3 mm
